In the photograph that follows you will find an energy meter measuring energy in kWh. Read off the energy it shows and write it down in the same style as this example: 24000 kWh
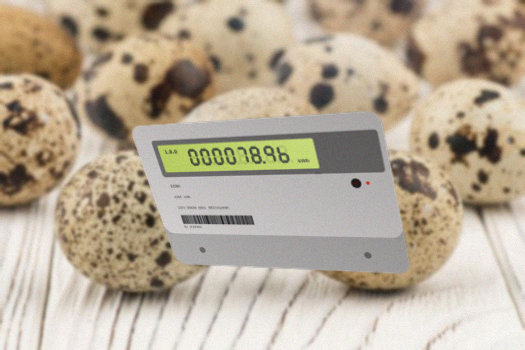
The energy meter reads 78.96 kWh
